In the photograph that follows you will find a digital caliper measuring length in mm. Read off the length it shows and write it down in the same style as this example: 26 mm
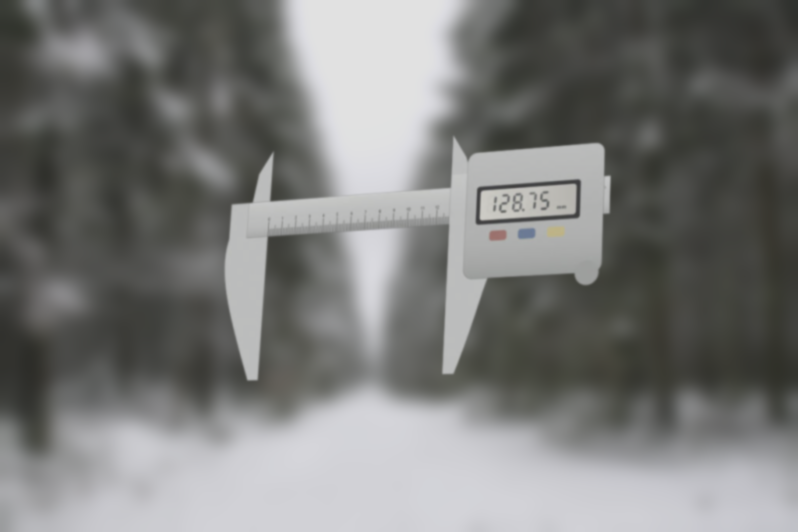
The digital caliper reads 128.75 mm
